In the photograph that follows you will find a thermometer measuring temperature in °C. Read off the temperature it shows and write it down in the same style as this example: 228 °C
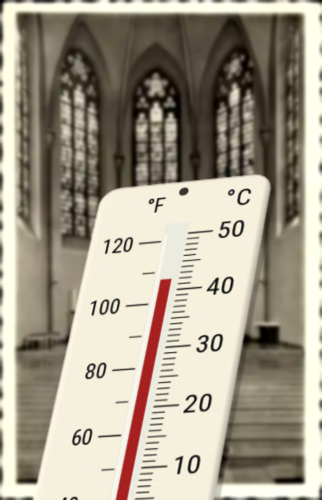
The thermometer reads 42 °C
